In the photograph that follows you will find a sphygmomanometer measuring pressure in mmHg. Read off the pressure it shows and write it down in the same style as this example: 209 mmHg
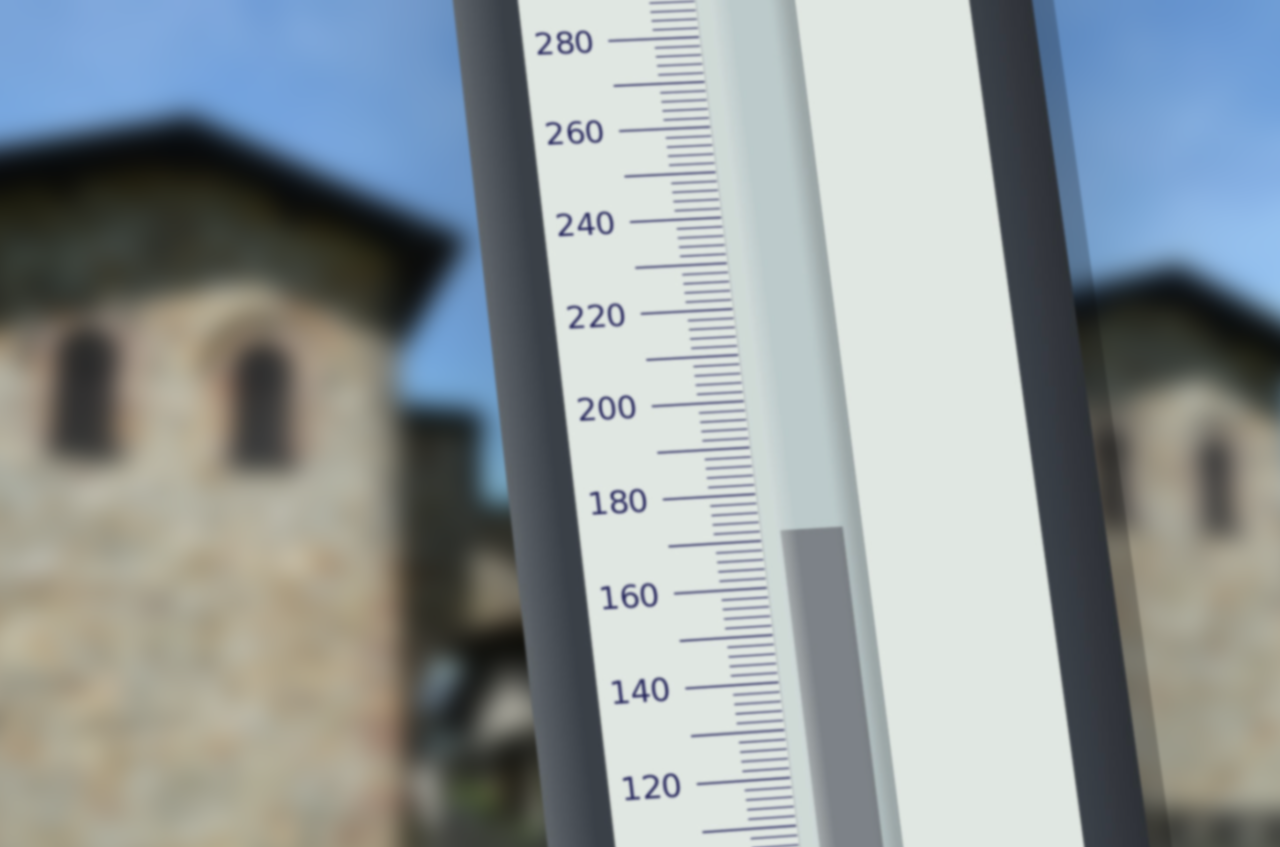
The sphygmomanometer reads 172 mmHg
